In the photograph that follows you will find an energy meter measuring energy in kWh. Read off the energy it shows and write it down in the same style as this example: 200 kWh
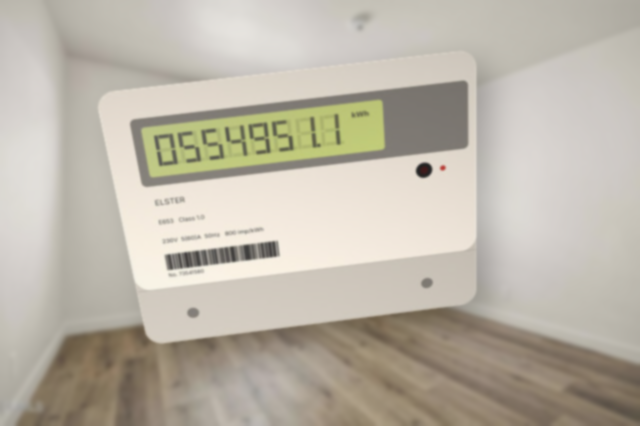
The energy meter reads 554951.1 kWh
